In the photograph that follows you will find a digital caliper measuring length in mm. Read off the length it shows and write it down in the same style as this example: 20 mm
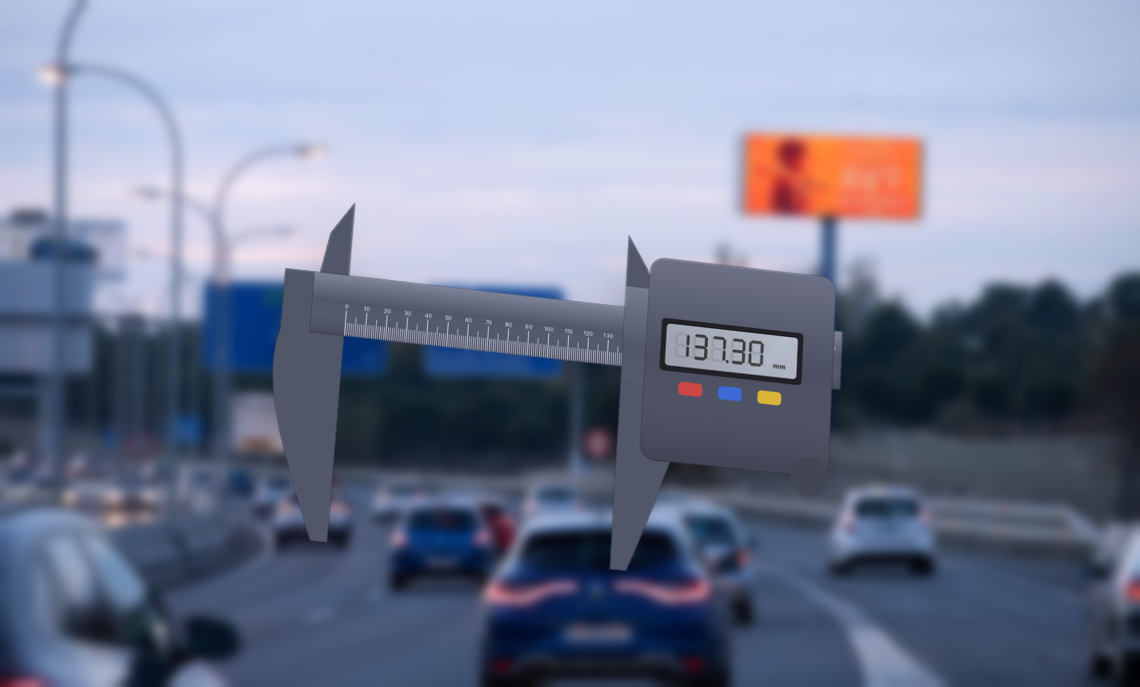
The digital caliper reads 137.30 mm
